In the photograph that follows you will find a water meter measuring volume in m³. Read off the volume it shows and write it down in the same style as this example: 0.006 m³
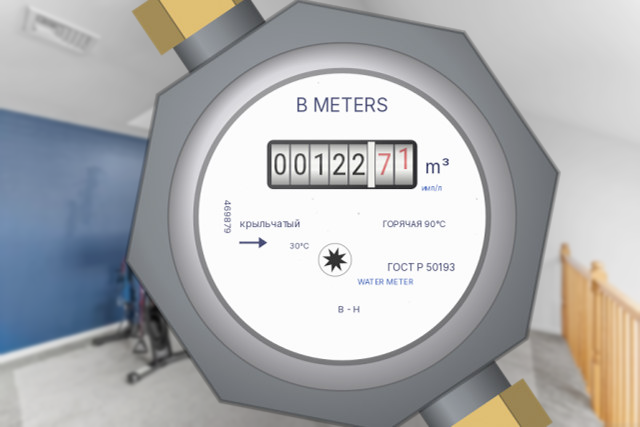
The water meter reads 122.71 m³
